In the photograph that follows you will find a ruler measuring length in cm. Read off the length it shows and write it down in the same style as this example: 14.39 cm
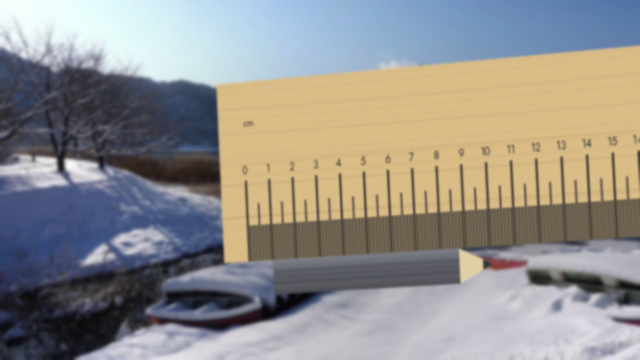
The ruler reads 9 cm
